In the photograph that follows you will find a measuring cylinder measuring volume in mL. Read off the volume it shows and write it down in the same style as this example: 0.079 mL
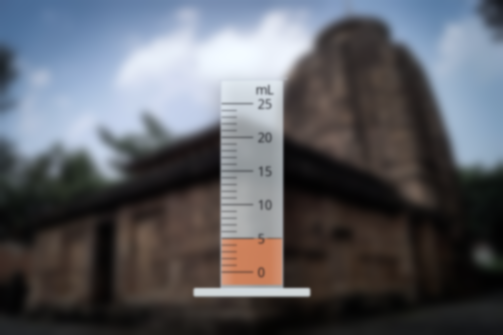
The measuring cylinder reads 5 mL
